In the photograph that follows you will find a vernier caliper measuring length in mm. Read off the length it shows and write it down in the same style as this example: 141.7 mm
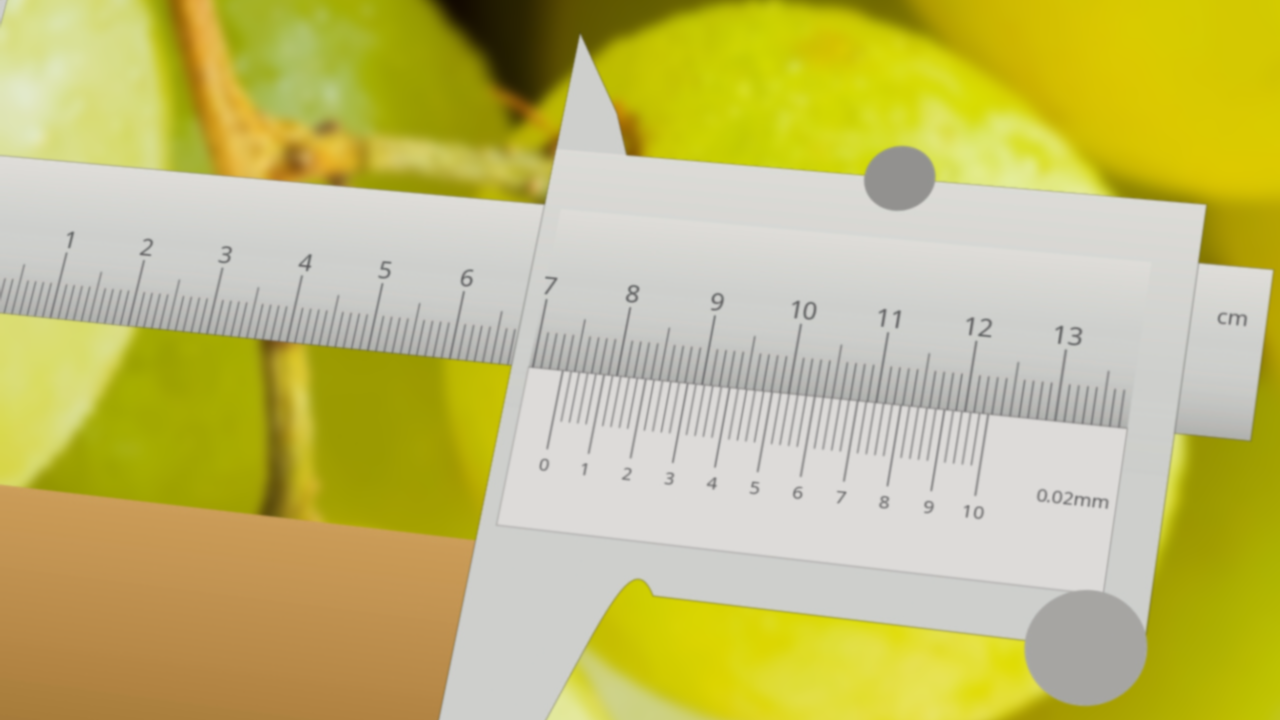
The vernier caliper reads 73.6 mm
